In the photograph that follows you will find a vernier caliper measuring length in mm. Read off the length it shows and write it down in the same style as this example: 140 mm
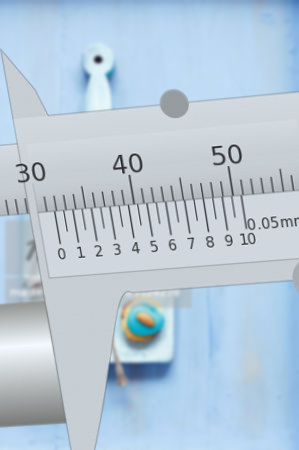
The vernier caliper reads 31.8 mm
